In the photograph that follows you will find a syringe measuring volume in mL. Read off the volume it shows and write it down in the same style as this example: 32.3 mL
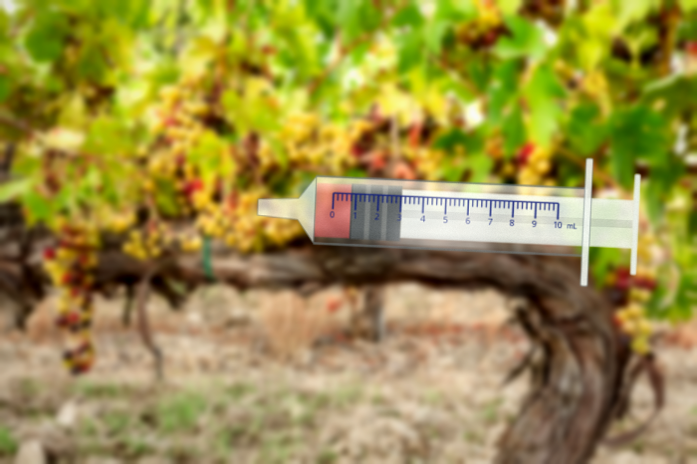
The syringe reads 0.8 mL
